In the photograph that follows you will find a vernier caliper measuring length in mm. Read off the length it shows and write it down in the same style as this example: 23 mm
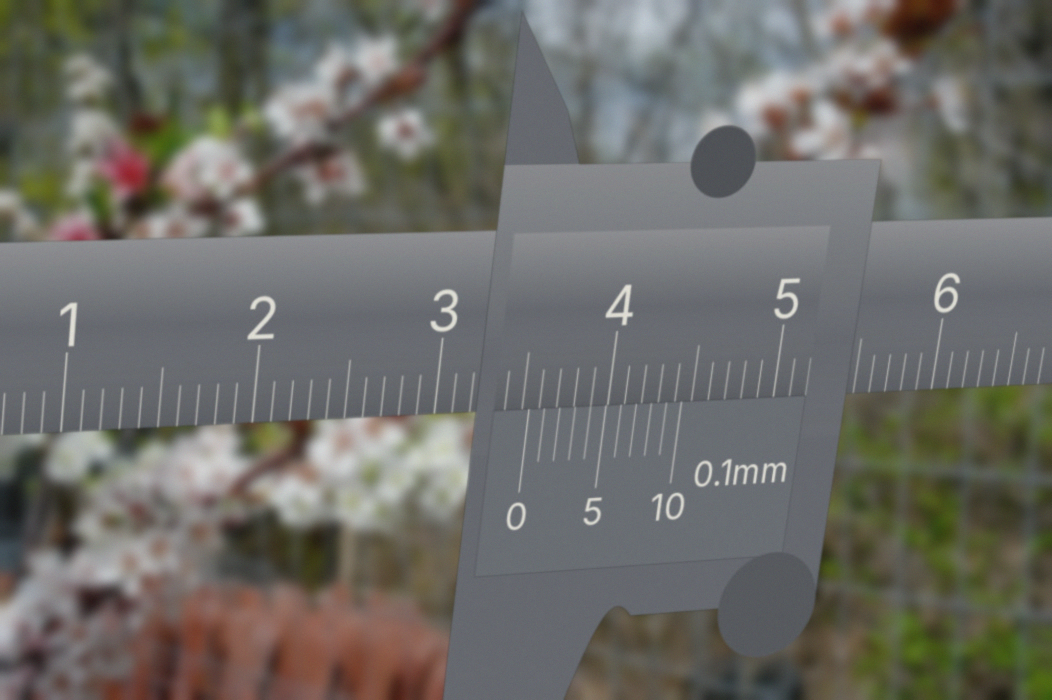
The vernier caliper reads 35.4 mm
